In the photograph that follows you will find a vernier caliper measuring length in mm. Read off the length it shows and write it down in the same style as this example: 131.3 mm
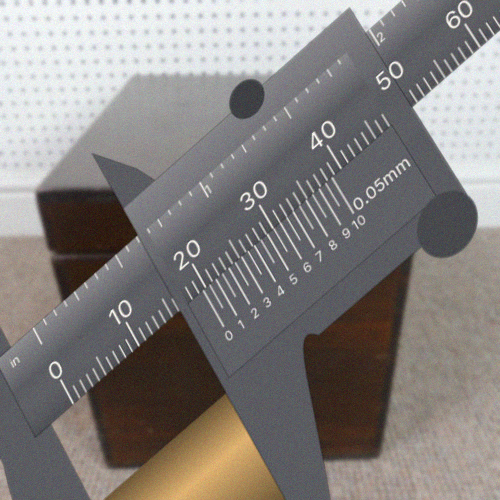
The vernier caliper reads 19.6 mm
